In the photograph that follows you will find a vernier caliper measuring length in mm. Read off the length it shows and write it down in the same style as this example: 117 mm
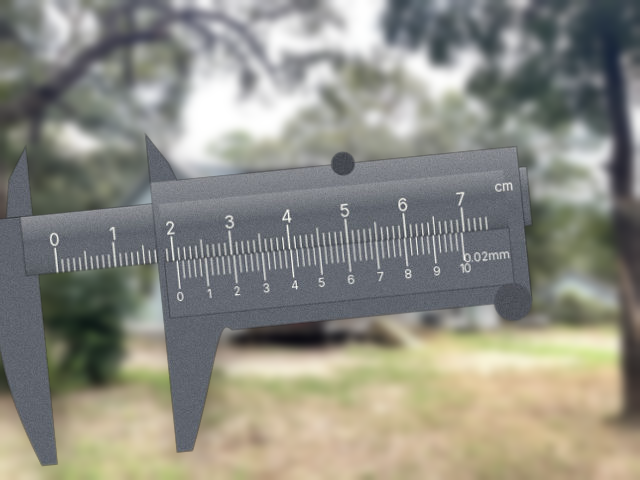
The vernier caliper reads 20.6 mm
